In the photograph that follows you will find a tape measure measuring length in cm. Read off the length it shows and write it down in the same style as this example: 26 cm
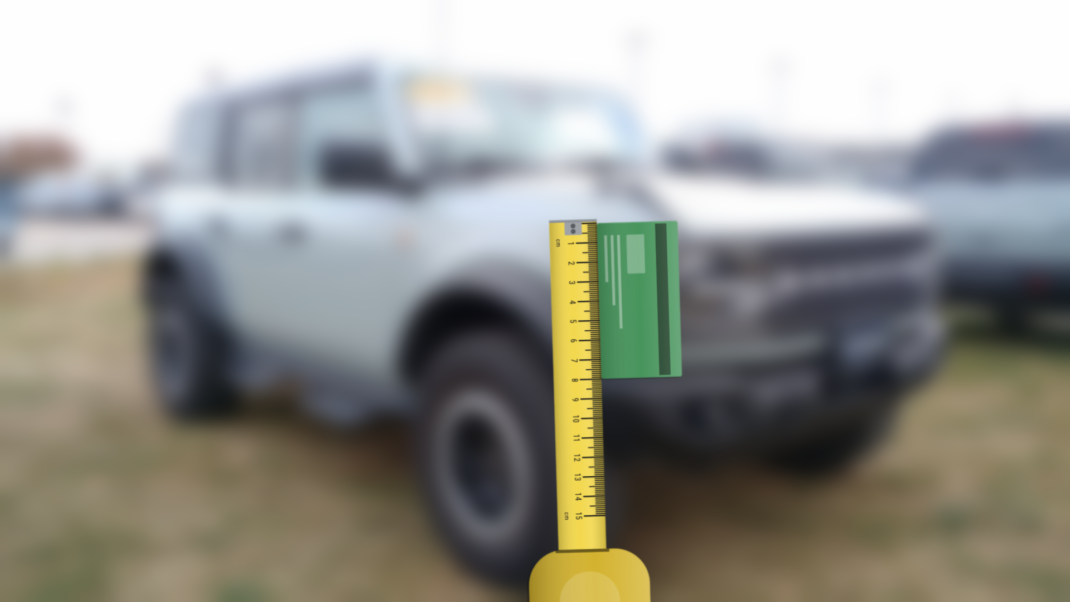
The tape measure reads 8 cm
